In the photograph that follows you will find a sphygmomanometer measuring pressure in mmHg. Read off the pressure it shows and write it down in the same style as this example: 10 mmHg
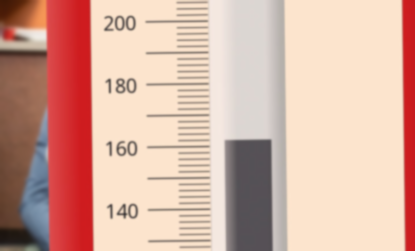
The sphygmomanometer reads 162 mmHg
